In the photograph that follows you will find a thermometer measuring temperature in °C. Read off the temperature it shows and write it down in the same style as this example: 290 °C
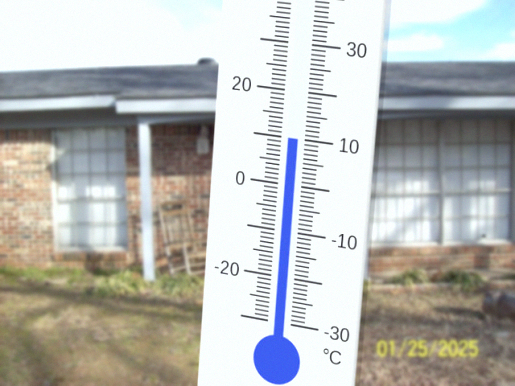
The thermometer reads 10 °C
